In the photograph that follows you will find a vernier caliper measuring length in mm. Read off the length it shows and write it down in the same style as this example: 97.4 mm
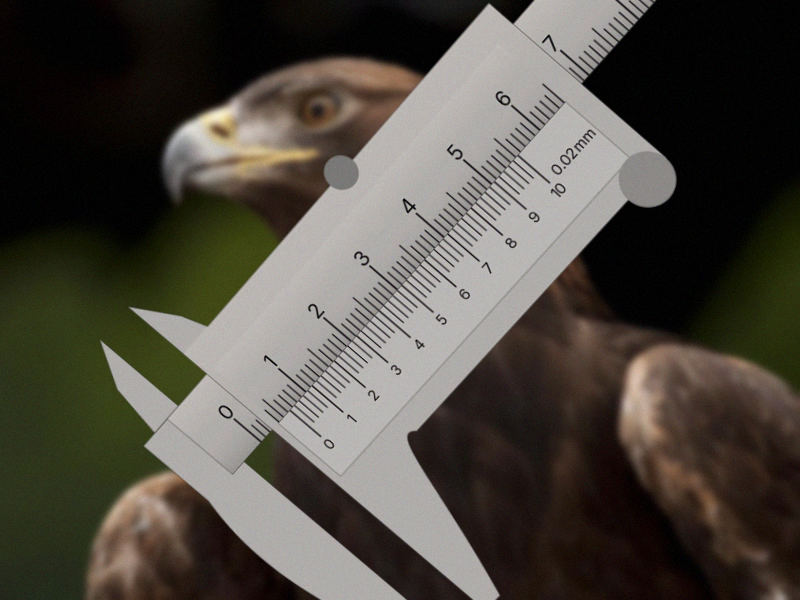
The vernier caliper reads 6.4 mm
